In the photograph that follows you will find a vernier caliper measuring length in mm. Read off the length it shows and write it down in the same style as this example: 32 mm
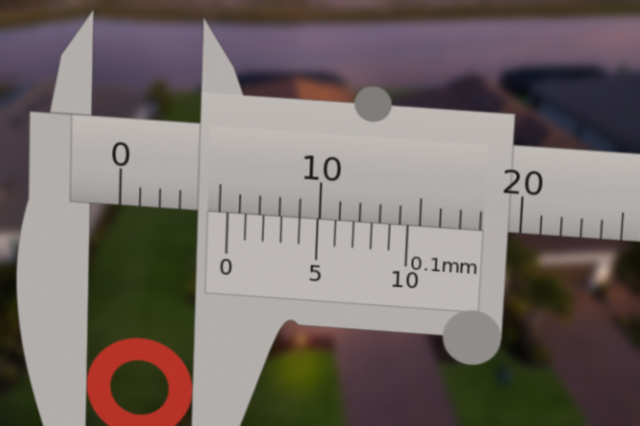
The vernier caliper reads 5.4 mm
